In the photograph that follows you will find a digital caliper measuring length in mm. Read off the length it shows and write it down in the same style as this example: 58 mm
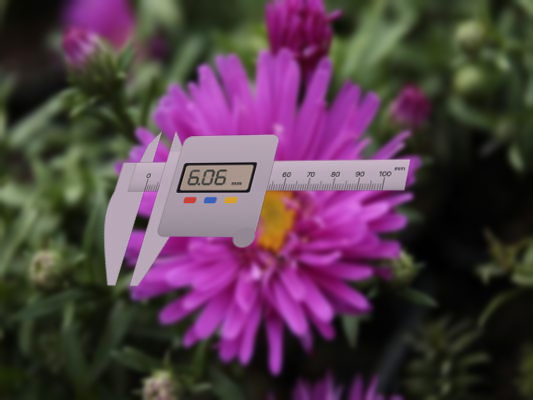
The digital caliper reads 6.06 mm
